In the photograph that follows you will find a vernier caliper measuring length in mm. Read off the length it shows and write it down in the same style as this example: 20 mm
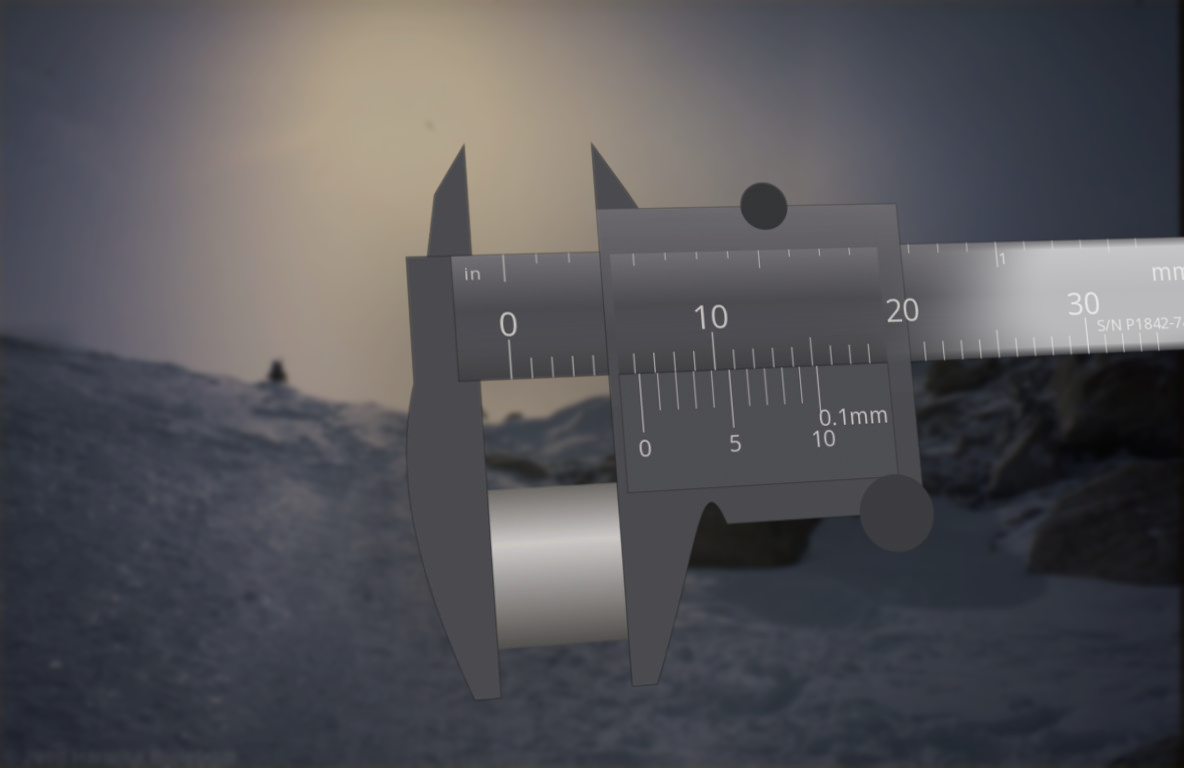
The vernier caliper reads 6.2 mm
